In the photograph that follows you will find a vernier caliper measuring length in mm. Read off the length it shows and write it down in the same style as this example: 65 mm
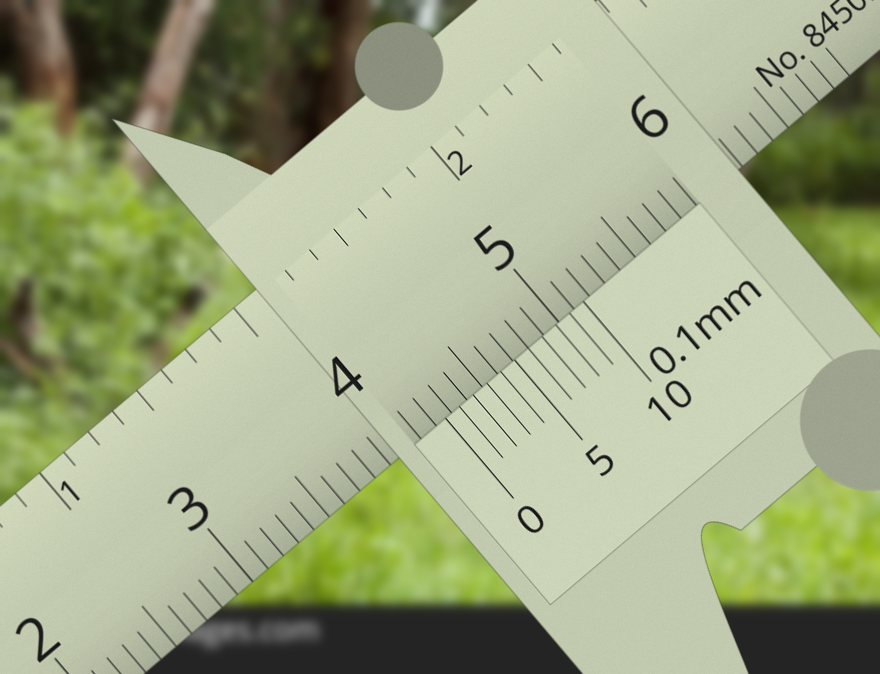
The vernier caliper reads 42.6 mm
